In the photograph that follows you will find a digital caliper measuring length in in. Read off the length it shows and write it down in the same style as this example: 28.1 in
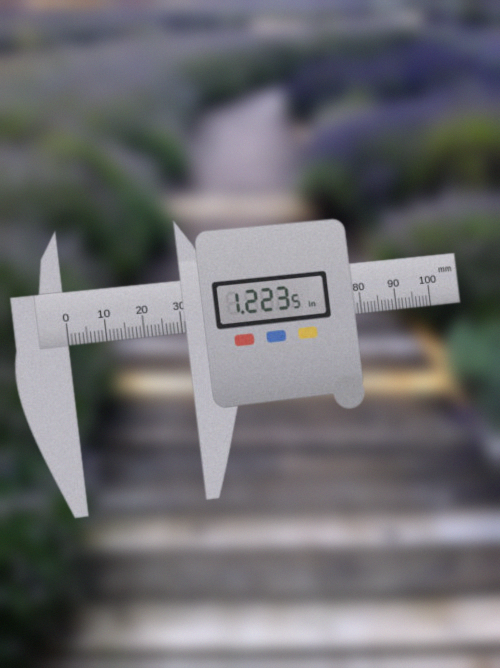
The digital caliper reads 1.2235 in
